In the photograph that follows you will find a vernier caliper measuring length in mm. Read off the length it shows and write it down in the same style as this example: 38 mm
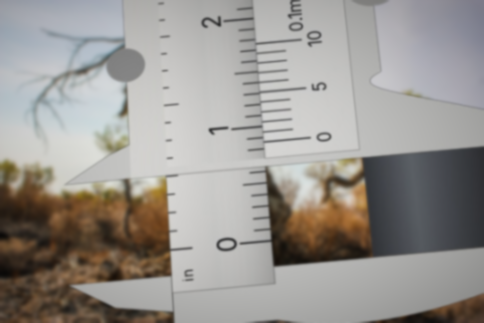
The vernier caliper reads 8.6 mm
